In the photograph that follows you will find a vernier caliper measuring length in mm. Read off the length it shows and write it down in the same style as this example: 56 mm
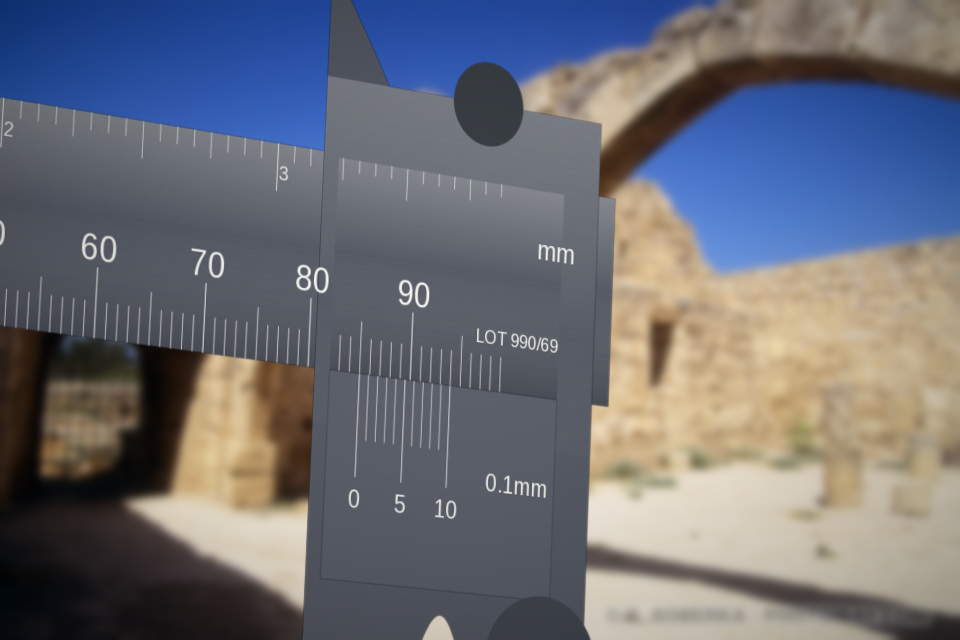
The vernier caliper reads 85.0 mm
